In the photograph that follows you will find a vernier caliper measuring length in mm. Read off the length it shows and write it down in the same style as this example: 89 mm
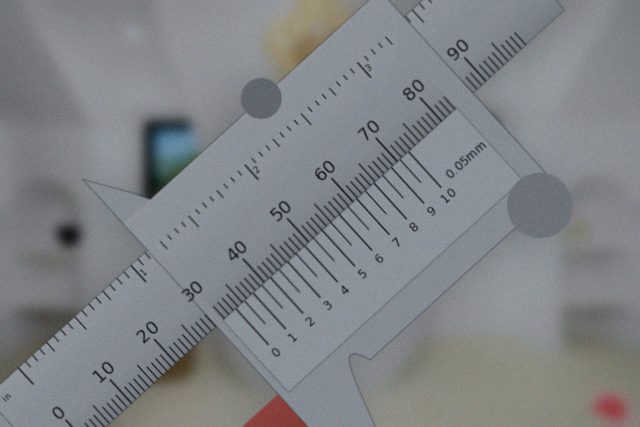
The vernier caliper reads 33.5 mm
